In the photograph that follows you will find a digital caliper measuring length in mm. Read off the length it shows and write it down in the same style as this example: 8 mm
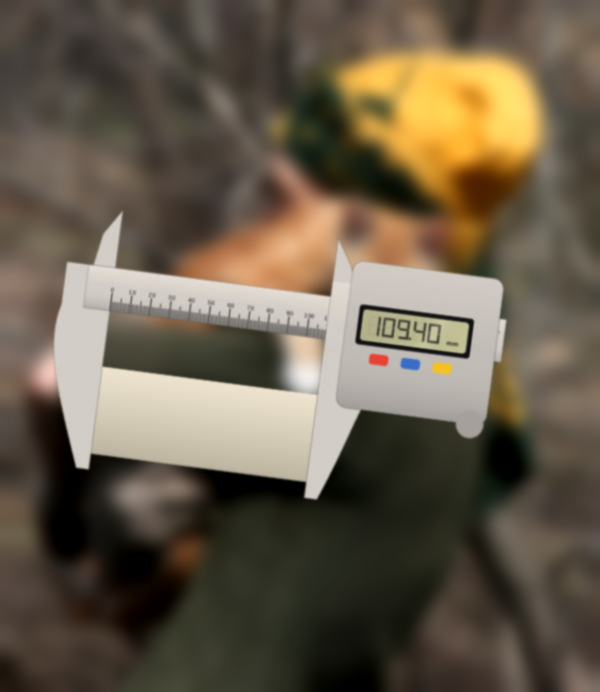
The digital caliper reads 109.40 mm
